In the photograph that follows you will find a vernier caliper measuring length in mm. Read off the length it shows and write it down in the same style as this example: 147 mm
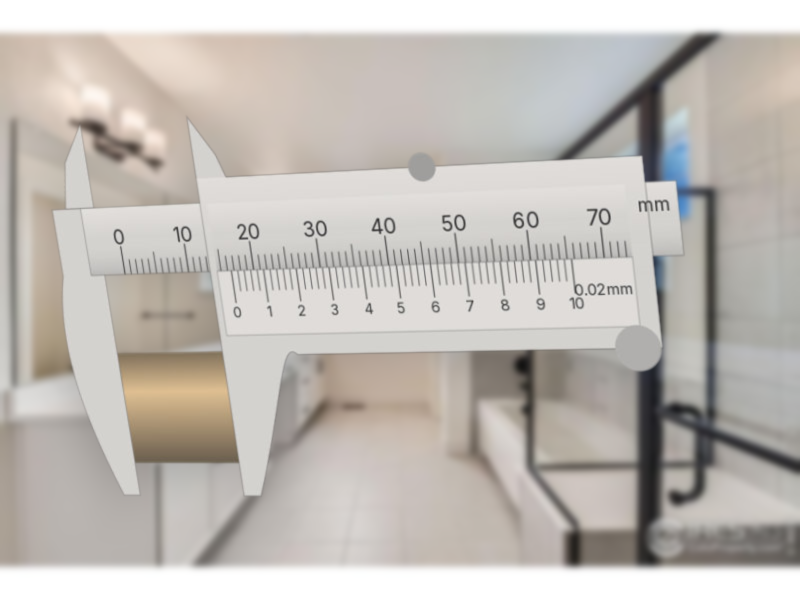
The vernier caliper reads 16.6 mm
